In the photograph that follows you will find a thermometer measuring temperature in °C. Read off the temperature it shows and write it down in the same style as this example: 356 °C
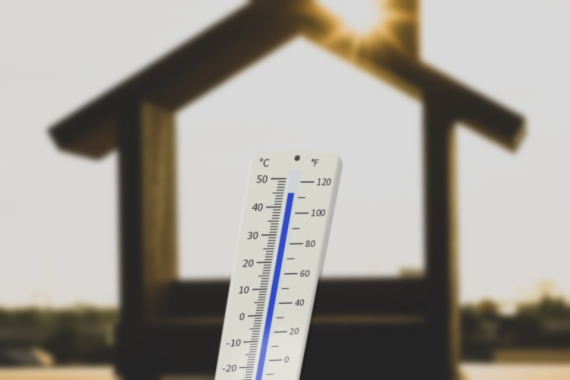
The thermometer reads 45 °C
